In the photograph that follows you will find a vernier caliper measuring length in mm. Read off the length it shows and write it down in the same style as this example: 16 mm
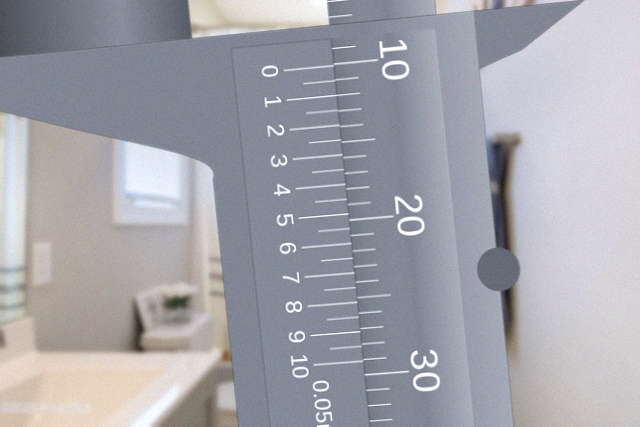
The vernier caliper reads 10.1 mm
